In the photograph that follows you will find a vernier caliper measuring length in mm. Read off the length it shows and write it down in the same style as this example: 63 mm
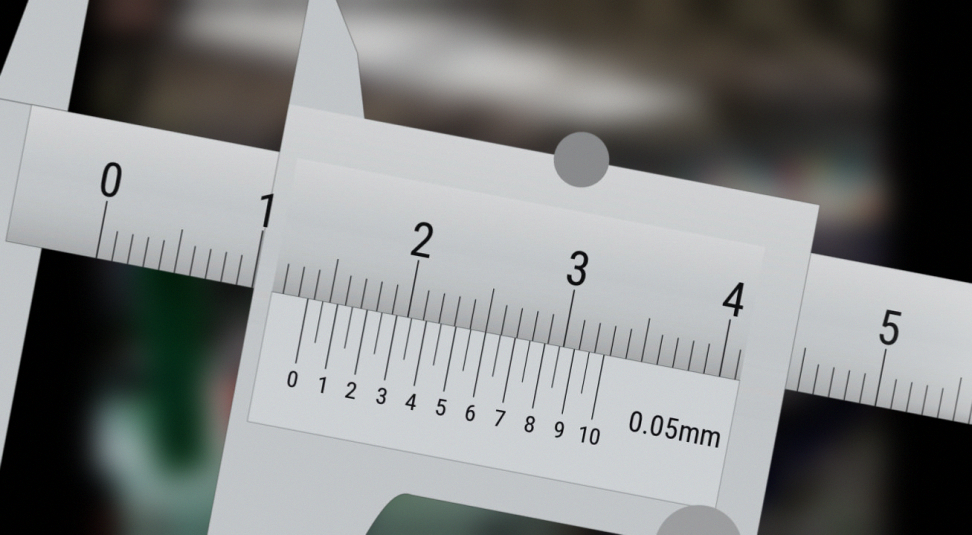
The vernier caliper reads 13.6 mm
